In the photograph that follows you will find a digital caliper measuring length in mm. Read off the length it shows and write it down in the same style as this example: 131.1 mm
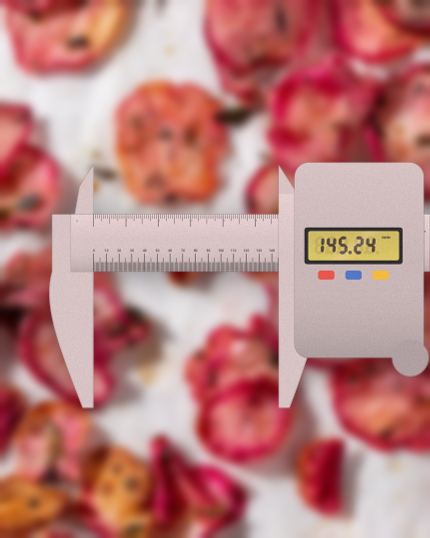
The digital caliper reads 145.24 mm
